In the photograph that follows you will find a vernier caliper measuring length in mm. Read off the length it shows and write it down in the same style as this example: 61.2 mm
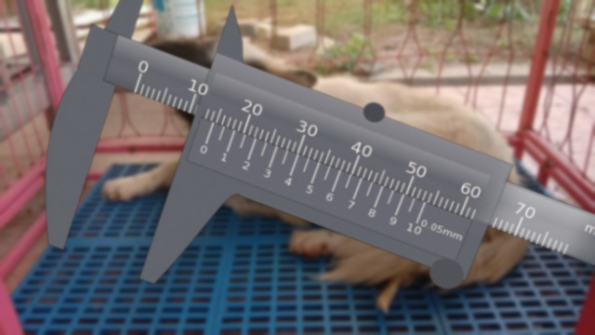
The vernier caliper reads 14.5 mm
